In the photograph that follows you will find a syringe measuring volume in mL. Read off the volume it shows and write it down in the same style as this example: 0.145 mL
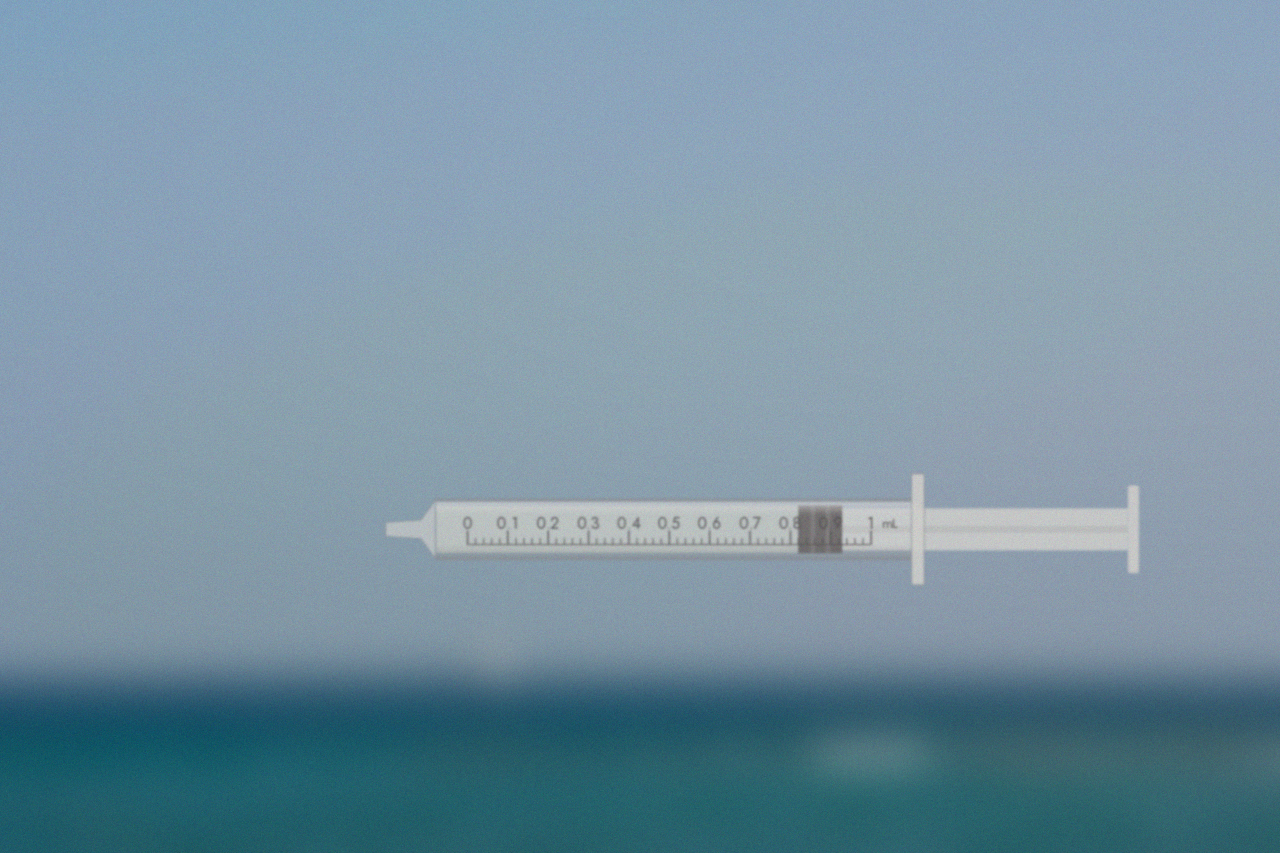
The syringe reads 0.82 mL
